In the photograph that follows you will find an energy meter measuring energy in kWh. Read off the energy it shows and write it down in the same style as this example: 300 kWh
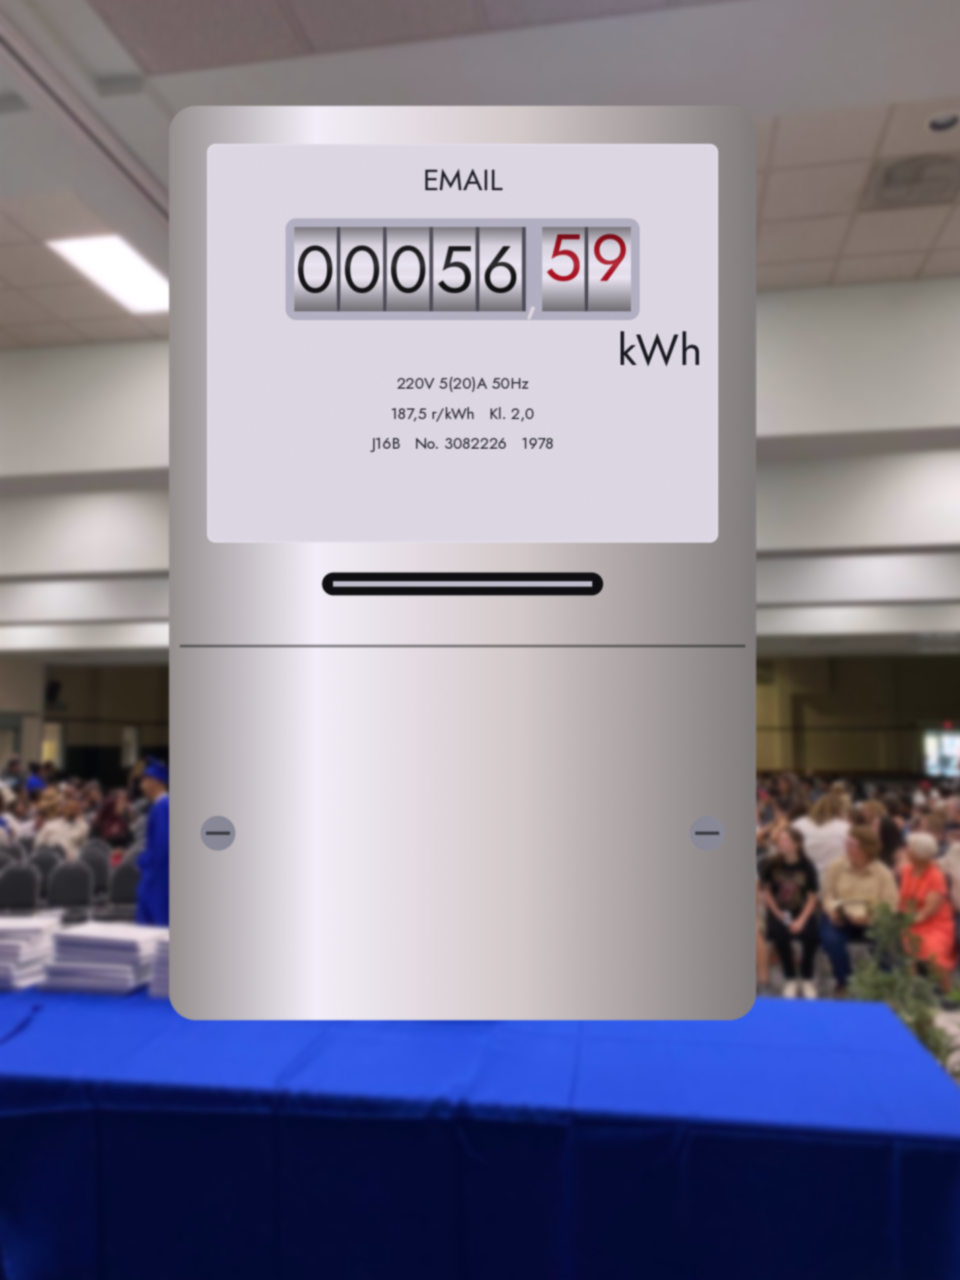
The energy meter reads 56.59 kWh
